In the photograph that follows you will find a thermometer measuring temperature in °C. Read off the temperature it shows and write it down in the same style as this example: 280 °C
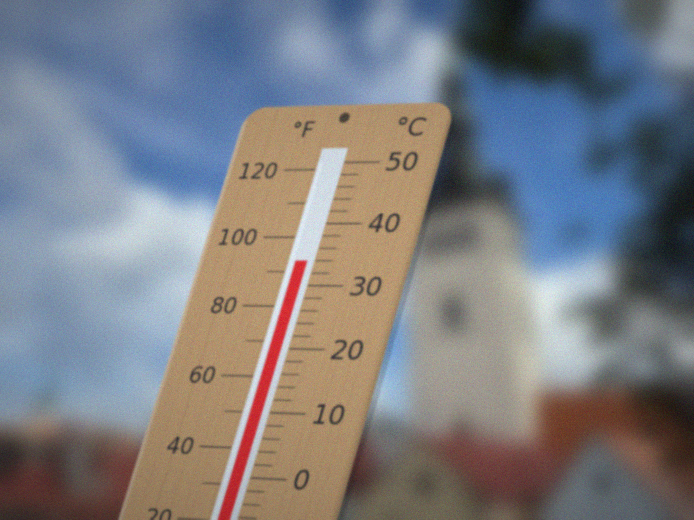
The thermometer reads 34 °C
